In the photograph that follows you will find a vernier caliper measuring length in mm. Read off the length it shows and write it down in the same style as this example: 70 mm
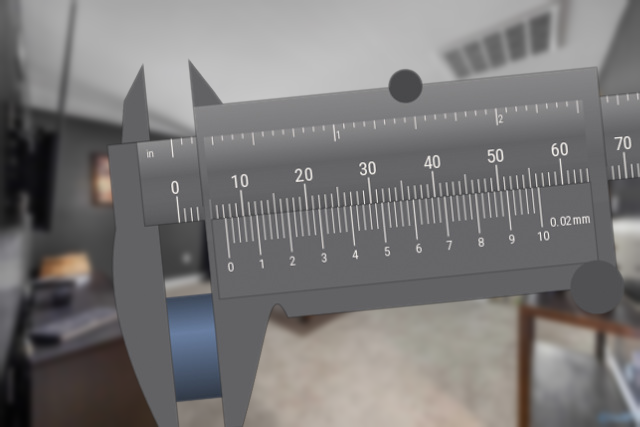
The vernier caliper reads 7.2 mm
